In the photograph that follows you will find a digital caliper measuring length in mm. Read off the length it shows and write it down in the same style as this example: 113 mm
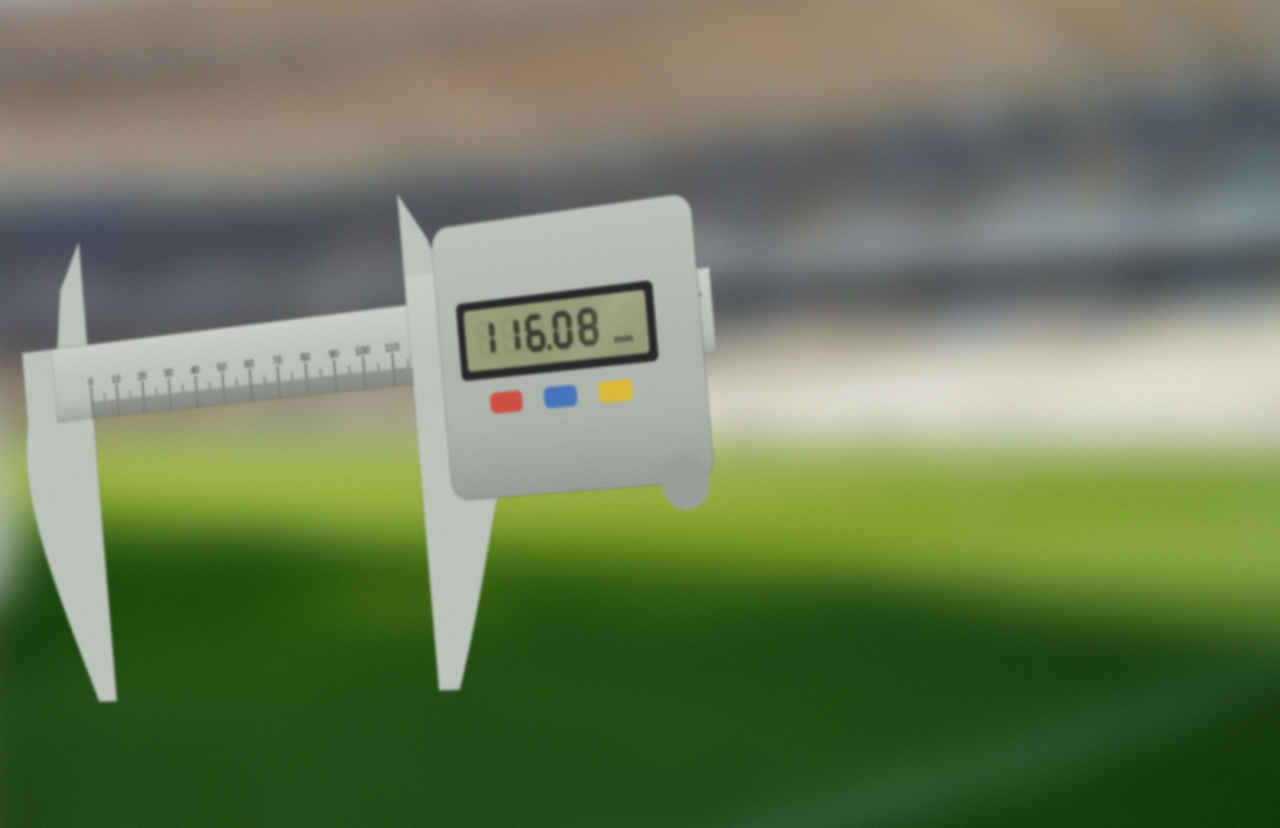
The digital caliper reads 116.08 mm
